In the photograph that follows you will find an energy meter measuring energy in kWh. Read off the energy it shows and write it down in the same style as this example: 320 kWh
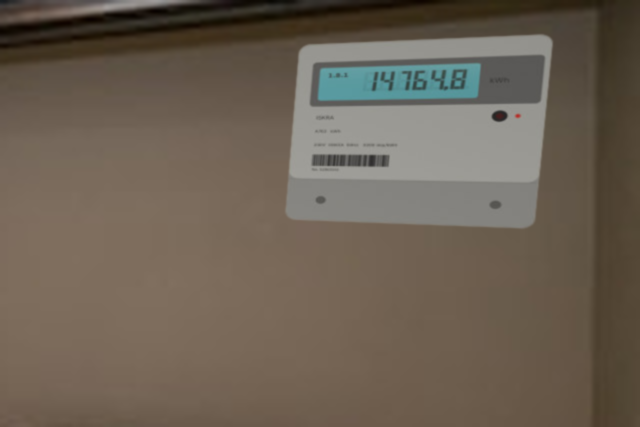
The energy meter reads 14764.8 kWh
